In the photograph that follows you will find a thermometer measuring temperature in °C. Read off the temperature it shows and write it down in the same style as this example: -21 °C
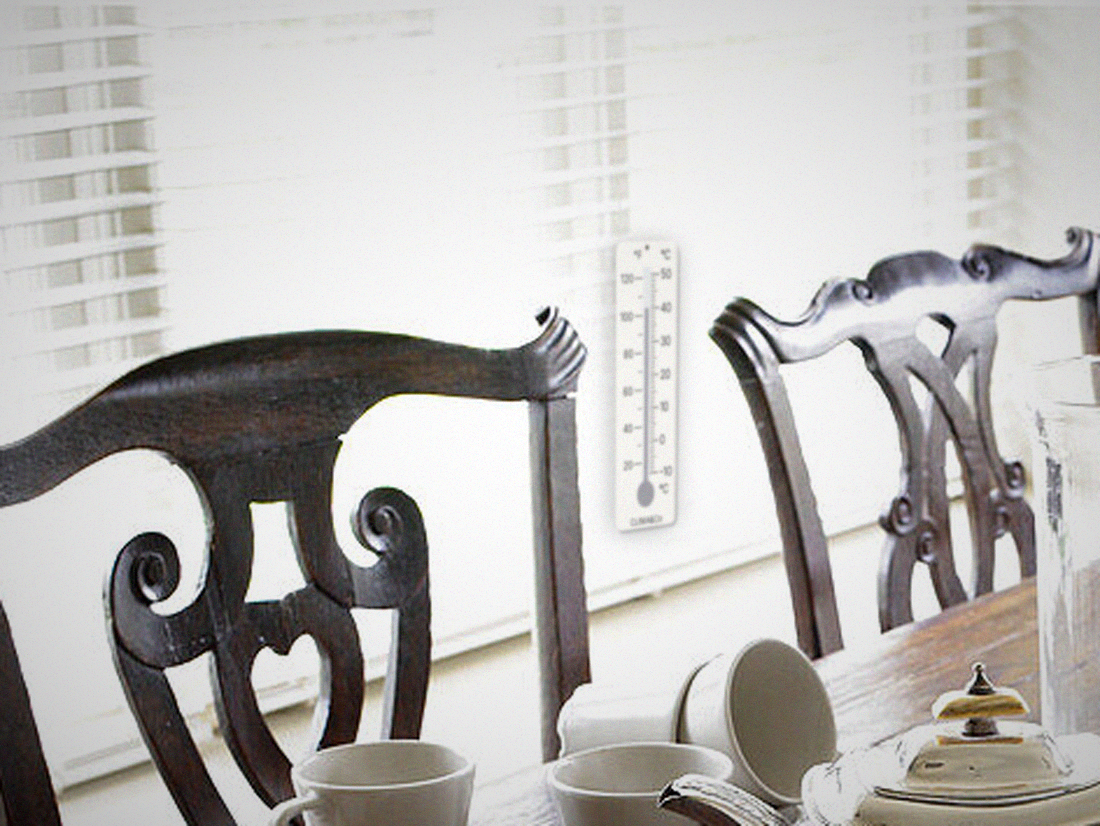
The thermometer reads 40 °C
